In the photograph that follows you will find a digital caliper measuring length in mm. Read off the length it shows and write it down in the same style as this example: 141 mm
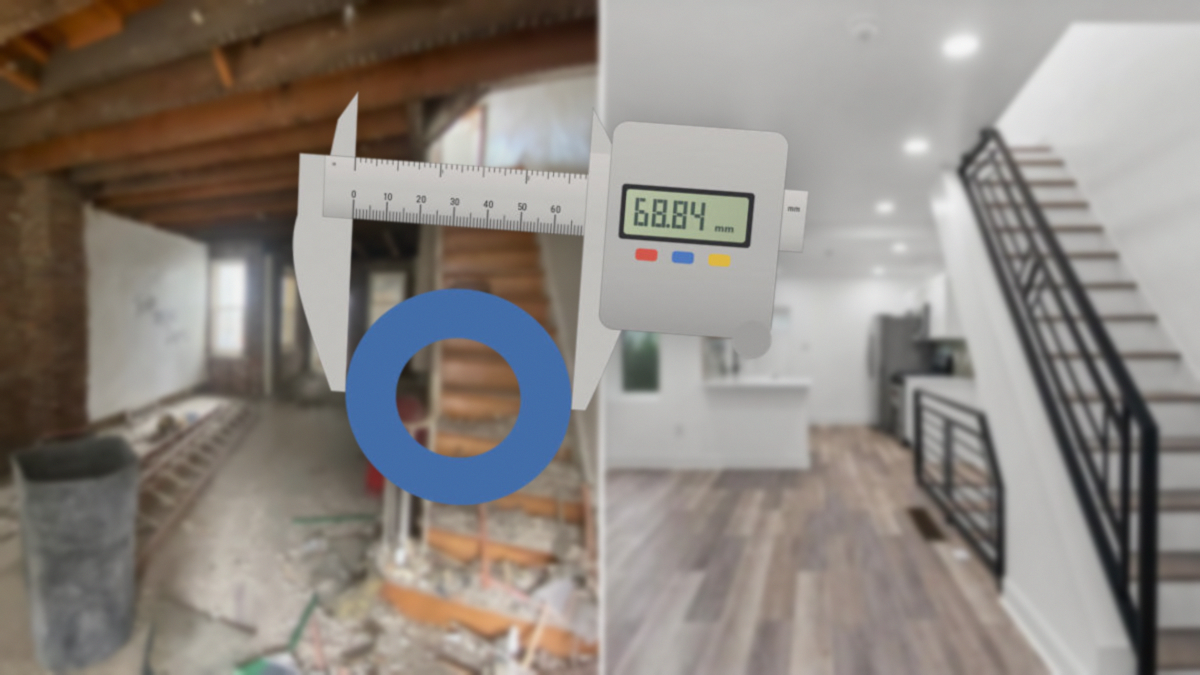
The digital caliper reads 68.84 mm
